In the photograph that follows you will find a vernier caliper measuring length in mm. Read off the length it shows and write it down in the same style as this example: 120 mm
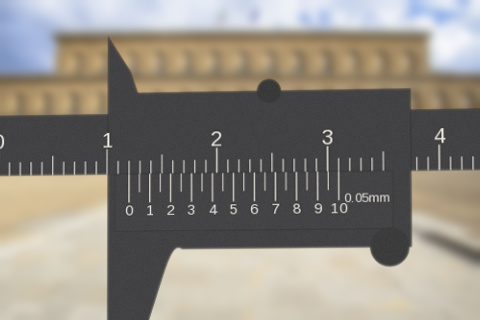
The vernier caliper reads 12.0 mm
